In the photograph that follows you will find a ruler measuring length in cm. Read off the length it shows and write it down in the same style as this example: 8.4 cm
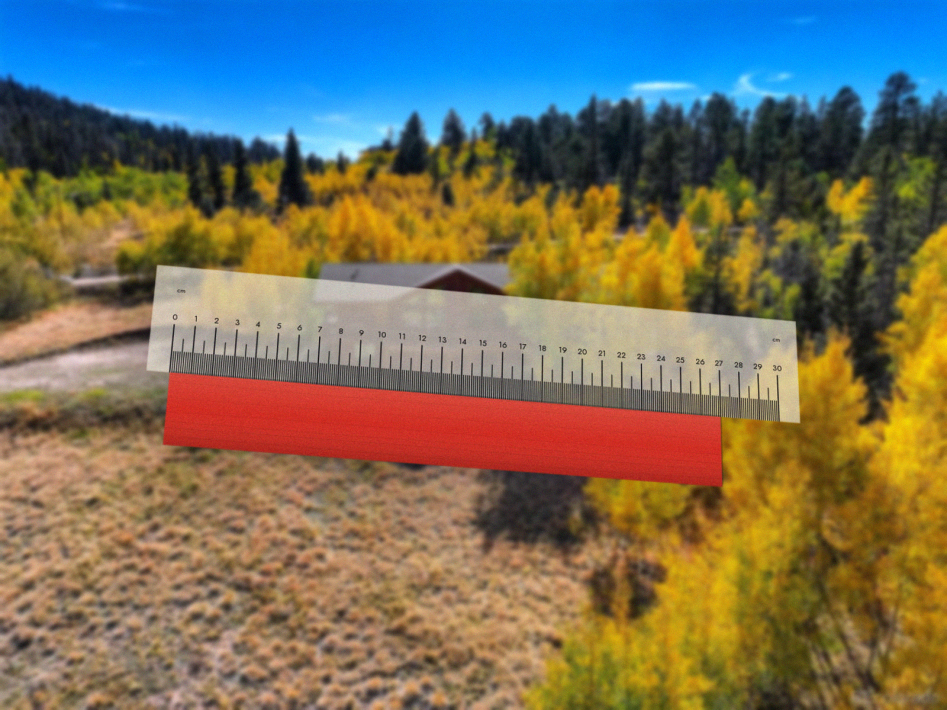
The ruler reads 27 cm
